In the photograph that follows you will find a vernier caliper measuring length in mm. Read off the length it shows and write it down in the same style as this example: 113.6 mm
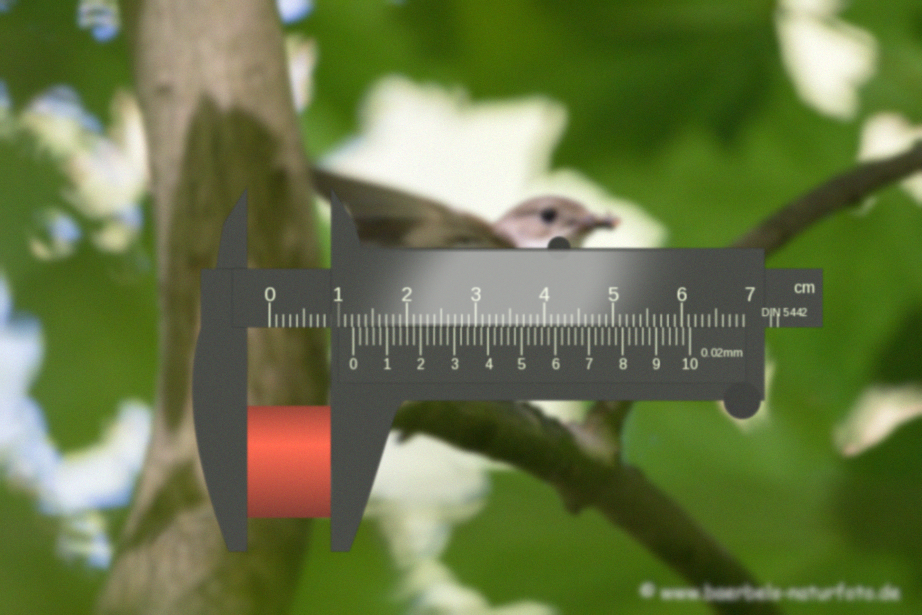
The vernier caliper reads 12.2 mm
